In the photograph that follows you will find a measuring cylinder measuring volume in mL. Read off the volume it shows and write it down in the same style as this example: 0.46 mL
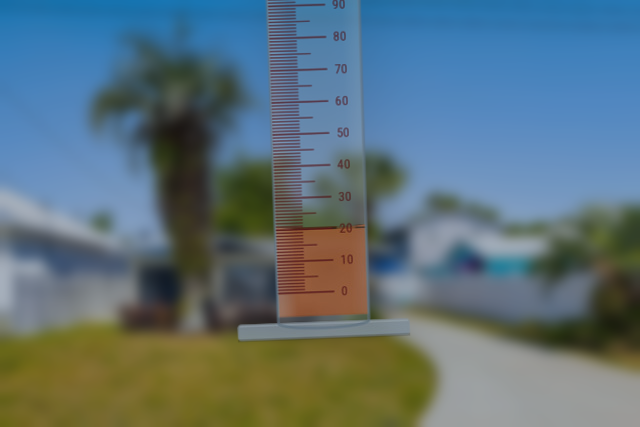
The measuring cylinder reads 20 mL
